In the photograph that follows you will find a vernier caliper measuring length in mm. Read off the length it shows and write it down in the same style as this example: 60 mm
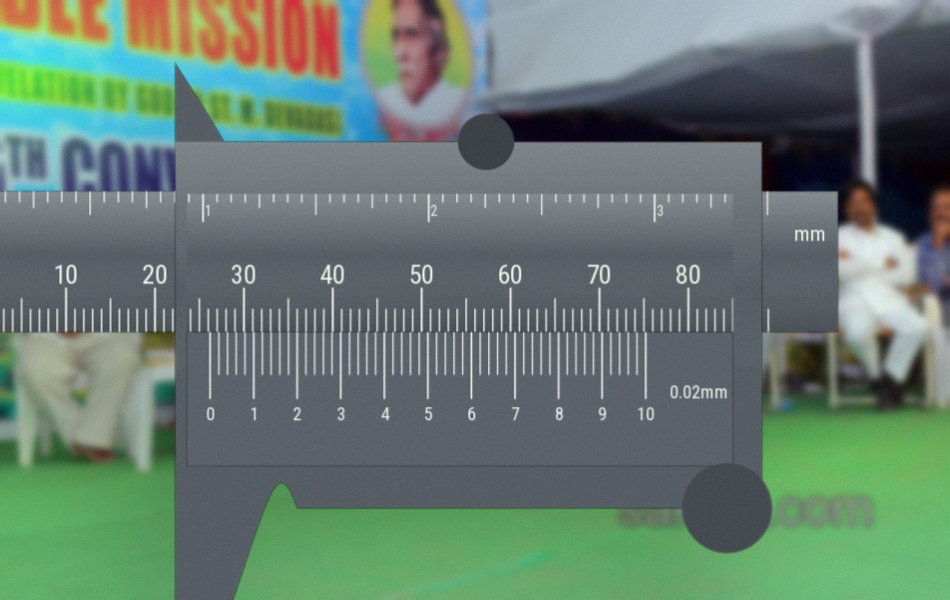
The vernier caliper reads 26.2 mm
